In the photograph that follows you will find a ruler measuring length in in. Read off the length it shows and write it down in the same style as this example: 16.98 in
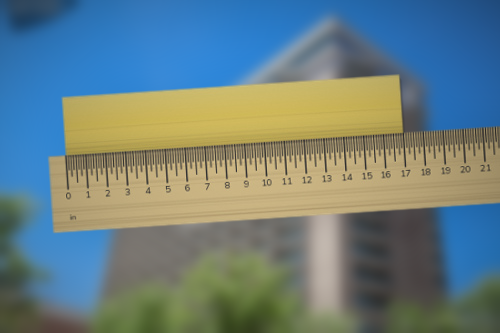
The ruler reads 17 in
